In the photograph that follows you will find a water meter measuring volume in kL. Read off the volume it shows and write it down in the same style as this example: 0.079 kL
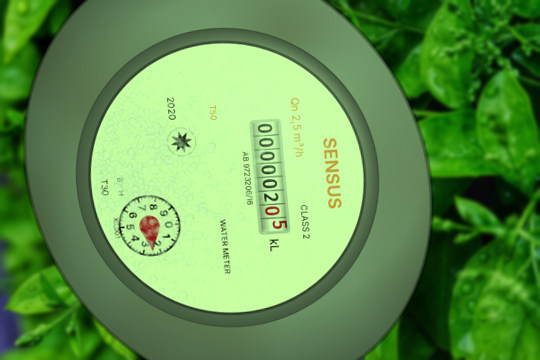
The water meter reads 2.052 kL
